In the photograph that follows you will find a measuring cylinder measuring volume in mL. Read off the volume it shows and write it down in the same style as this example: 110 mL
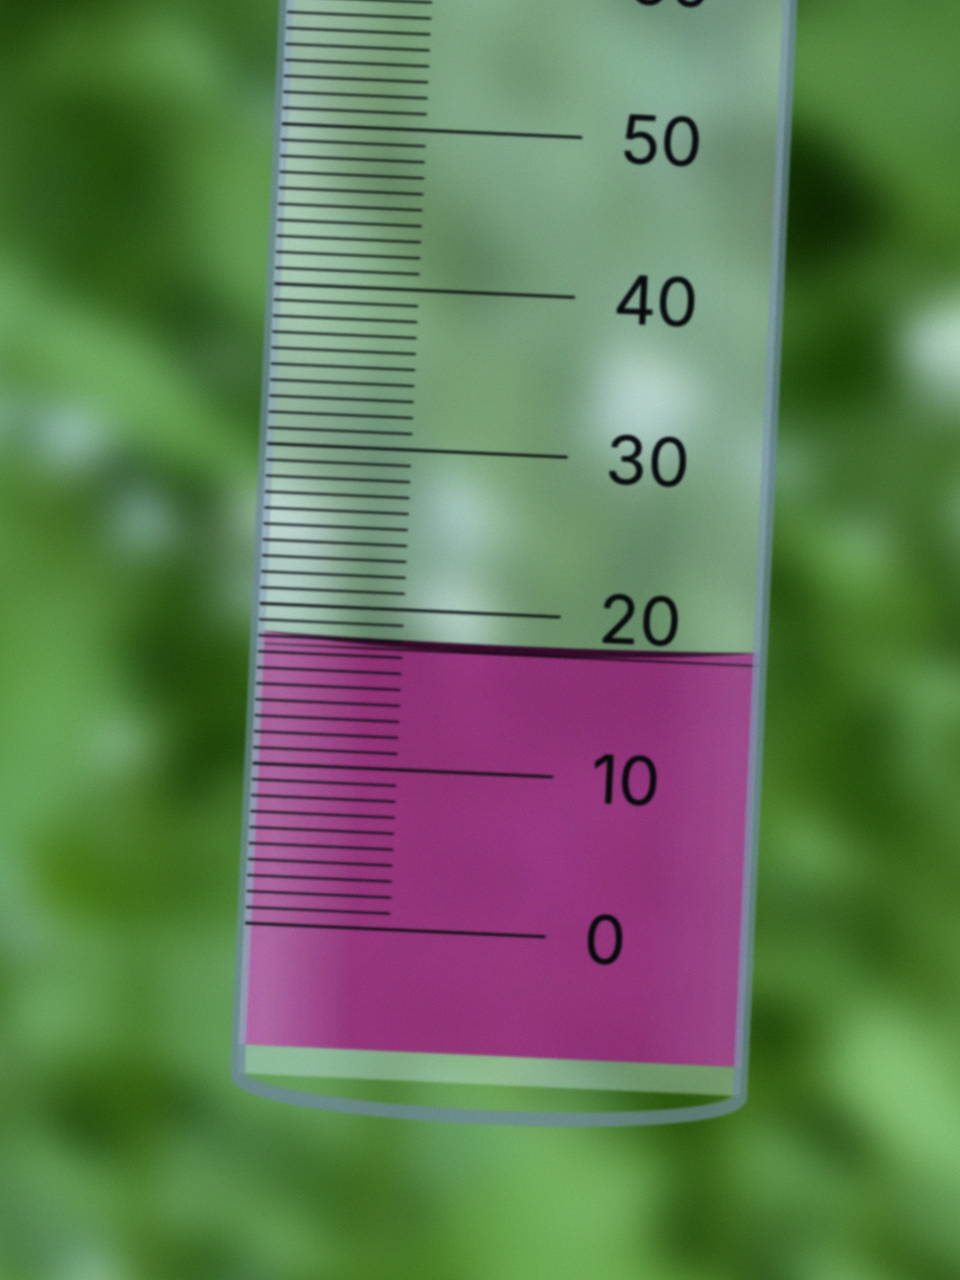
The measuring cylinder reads 17.5 mL
